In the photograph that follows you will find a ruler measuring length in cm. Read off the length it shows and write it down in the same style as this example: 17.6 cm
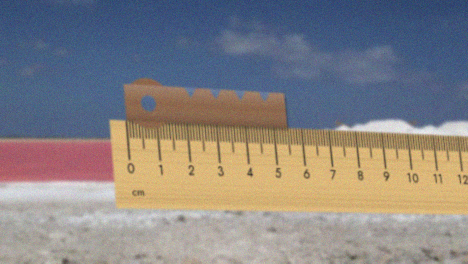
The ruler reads 5.5 cm
